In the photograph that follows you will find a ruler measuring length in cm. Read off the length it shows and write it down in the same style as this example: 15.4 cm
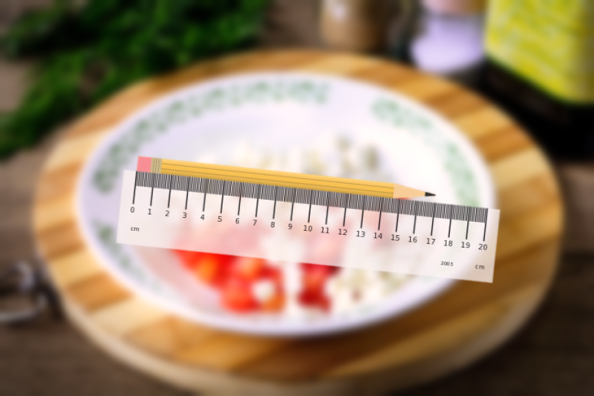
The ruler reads 17 cm
